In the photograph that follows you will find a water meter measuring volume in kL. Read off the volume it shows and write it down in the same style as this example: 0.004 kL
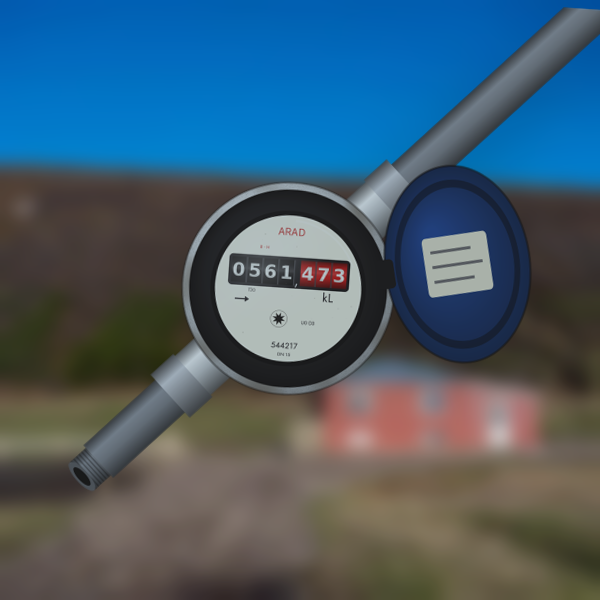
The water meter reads 561.473 kL
